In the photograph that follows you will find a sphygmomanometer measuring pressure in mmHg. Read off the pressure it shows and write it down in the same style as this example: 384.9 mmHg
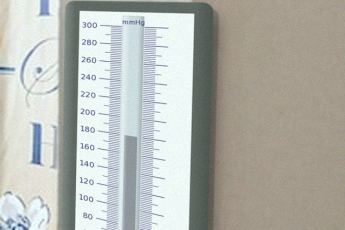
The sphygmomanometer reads 180 mmHg
